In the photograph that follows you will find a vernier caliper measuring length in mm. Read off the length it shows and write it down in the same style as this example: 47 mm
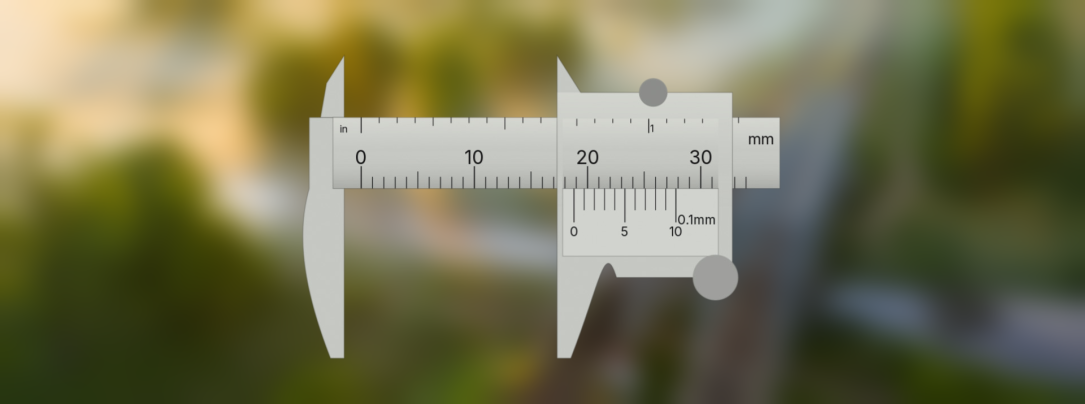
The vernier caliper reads 18.8 mm
